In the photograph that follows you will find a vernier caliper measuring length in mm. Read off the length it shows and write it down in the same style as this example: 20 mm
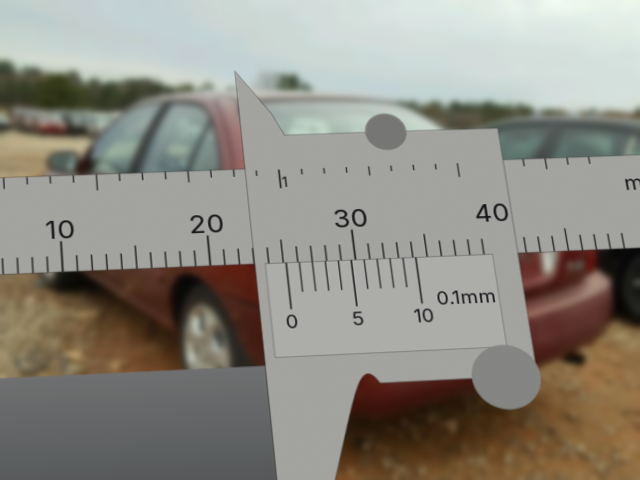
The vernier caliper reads 25.2 mm
